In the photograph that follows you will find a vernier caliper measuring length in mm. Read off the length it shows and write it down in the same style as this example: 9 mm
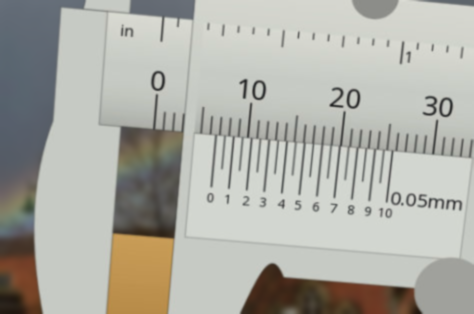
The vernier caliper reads 6.6 mm
